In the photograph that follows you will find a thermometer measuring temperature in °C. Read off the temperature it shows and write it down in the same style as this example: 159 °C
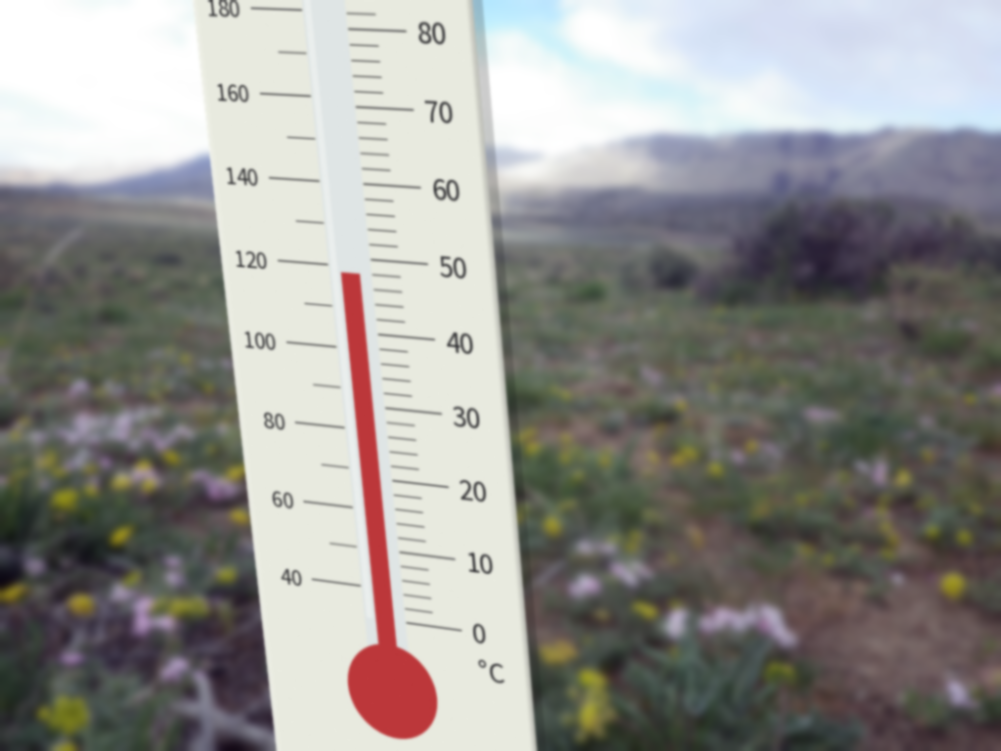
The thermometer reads 48 °C
